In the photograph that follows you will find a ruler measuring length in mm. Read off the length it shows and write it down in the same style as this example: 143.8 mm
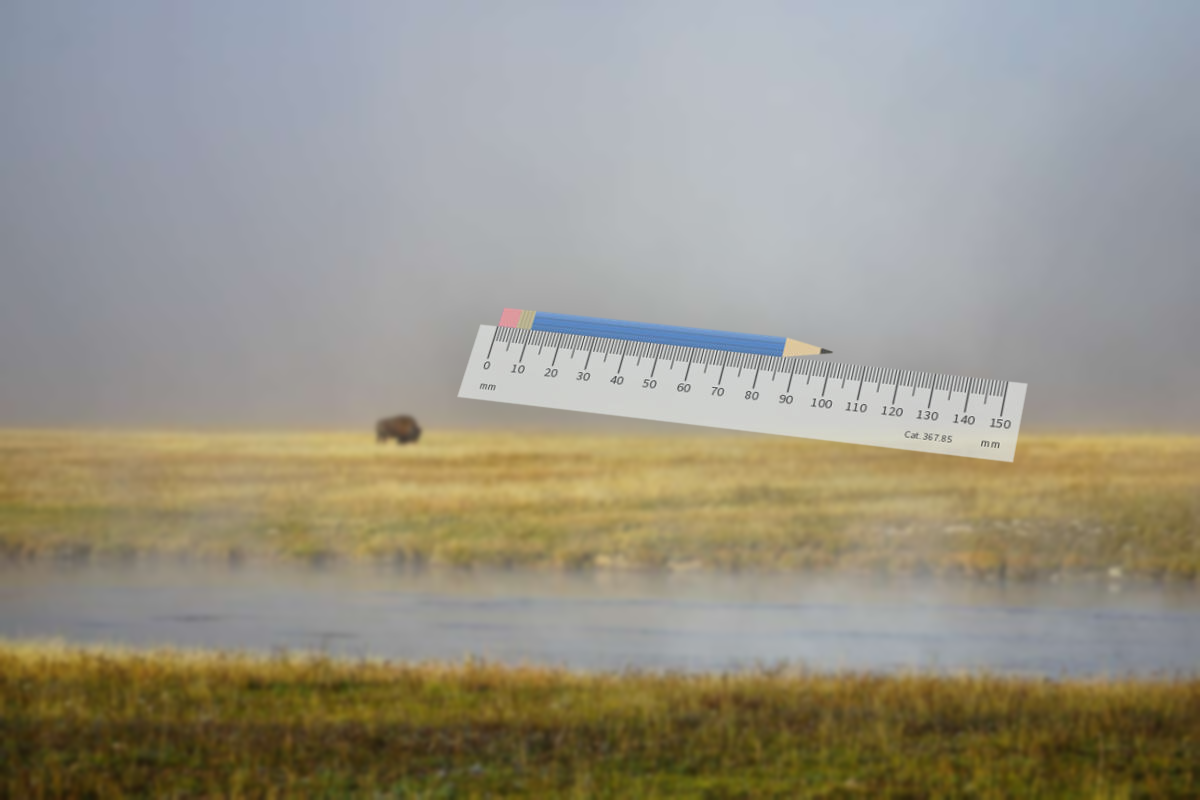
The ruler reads 100 mm
